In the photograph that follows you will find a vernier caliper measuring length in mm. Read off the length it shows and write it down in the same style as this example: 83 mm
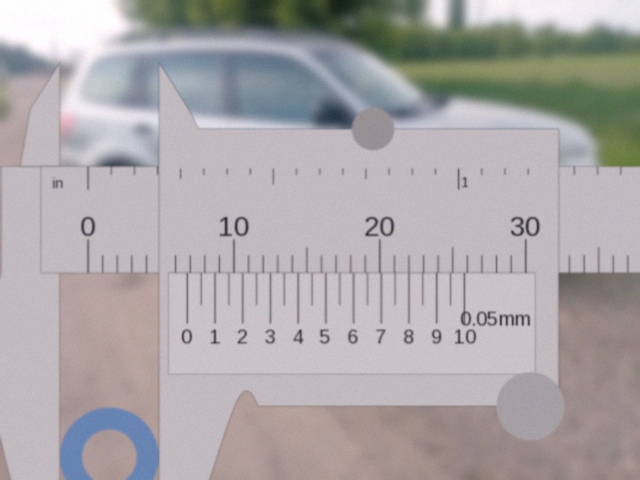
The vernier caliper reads 6.8 mm
